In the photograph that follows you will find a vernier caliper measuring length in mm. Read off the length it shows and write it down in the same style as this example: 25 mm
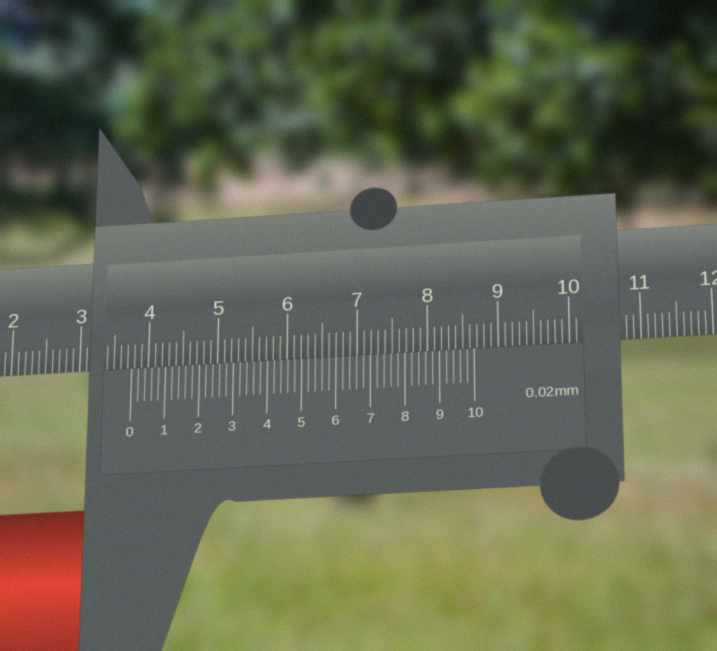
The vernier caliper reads 37.6 mm
